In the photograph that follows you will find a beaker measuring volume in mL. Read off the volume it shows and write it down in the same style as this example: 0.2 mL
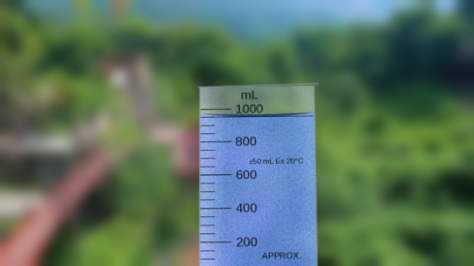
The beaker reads 950 mL
